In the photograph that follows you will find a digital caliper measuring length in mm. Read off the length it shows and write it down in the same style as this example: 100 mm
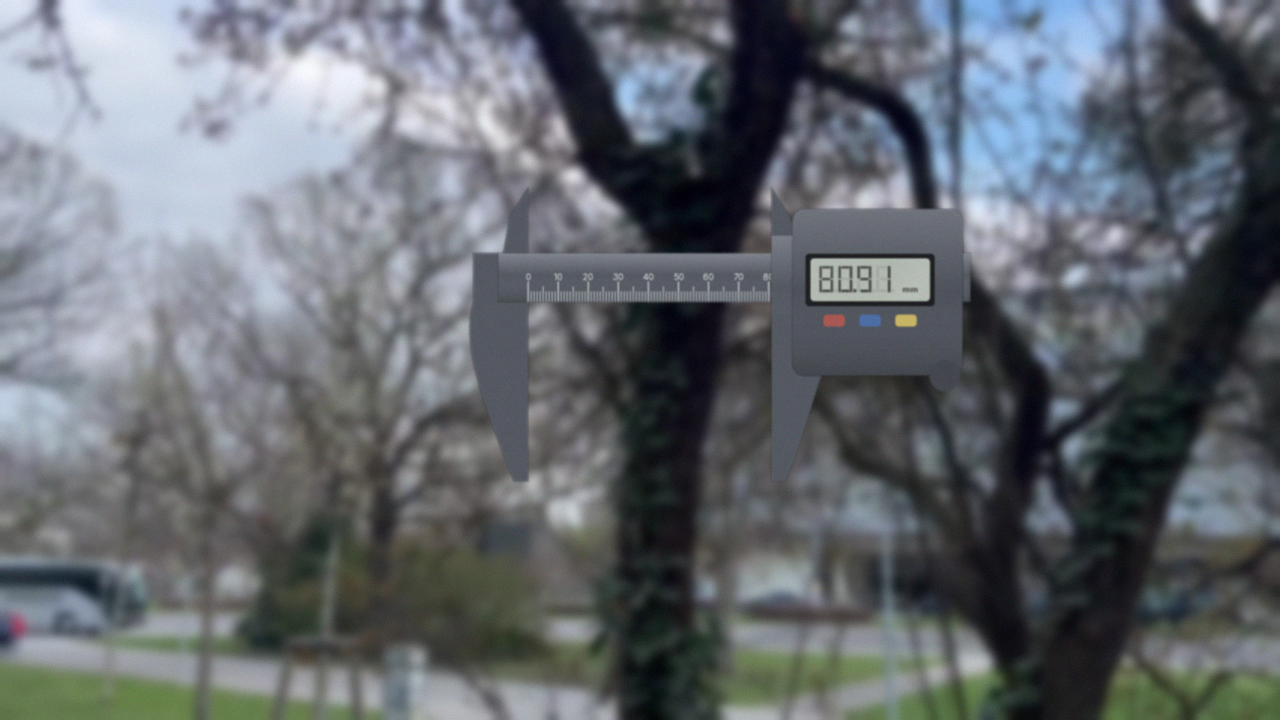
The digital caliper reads 80.91 mm
